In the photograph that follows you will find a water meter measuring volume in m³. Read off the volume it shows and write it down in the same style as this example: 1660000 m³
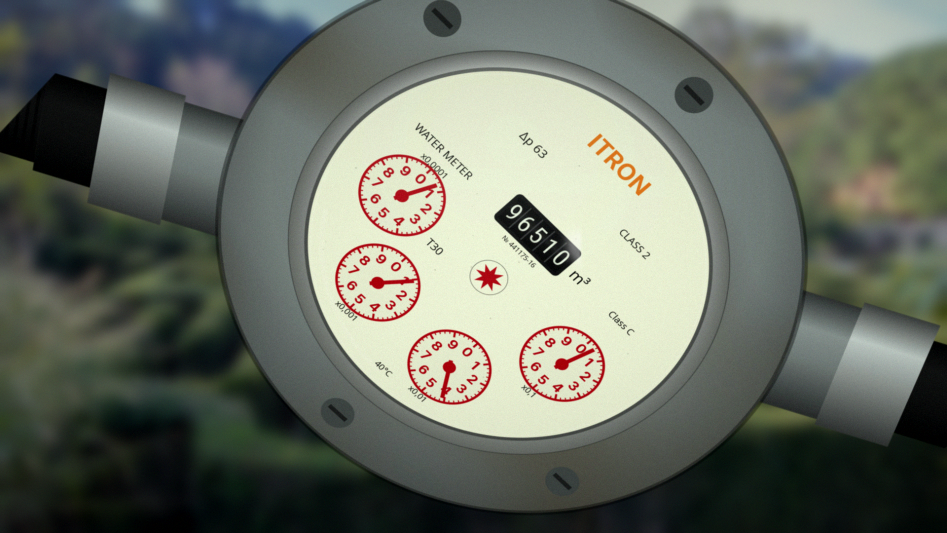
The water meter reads 96510.0410 m³
